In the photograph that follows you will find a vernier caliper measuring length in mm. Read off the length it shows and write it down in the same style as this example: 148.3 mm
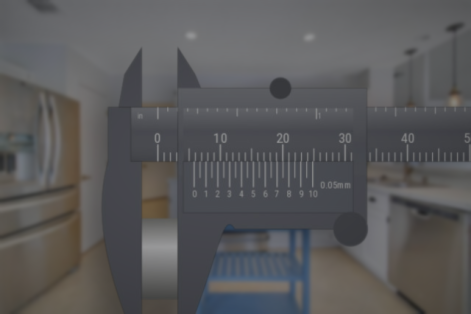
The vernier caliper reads 5.8 mm
